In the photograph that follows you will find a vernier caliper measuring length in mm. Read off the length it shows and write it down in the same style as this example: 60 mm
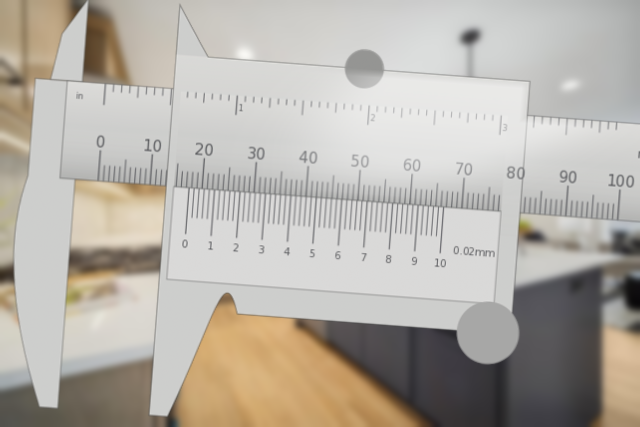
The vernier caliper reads 17.5 mm
